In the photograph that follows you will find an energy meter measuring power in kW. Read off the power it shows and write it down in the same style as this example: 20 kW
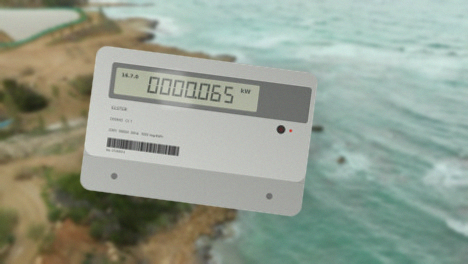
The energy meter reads 0.065 kW
